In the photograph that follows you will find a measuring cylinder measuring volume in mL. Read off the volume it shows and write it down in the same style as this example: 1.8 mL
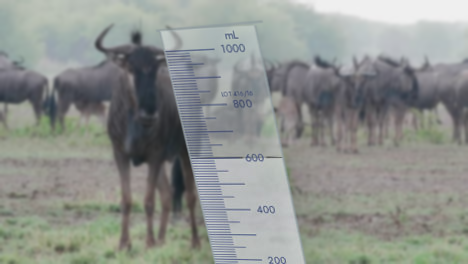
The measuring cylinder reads 600 mL
